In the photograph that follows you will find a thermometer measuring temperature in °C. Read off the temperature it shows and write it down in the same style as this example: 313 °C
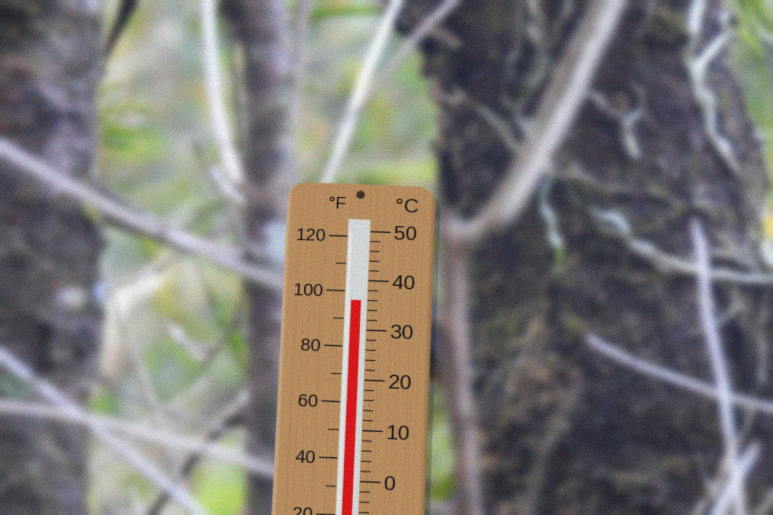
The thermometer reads 36 °C
